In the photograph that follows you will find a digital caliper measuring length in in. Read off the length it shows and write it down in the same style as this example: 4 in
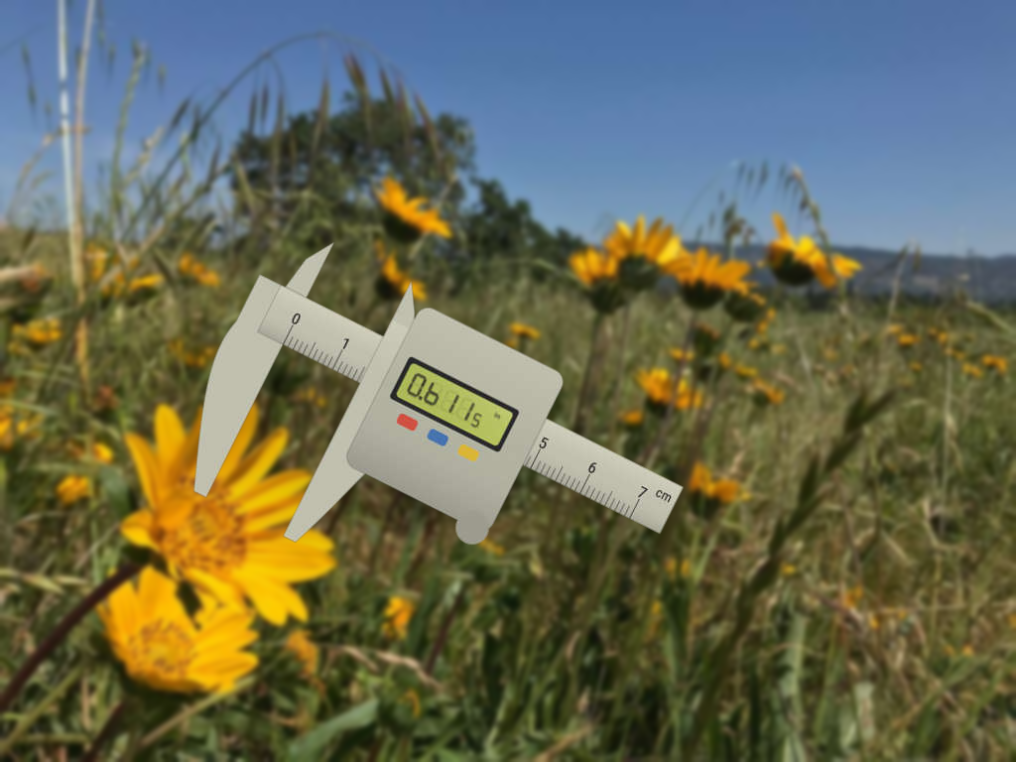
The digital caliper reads 0.6115 in
